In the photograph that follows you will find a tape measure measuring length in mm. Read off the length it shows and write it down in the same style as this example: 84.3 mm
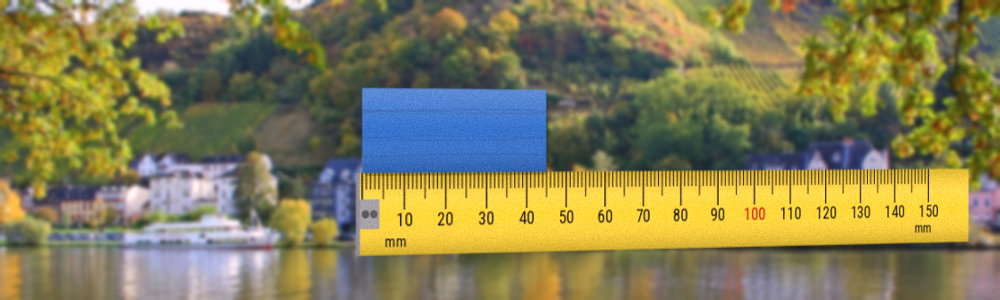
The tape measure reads 45 mm
